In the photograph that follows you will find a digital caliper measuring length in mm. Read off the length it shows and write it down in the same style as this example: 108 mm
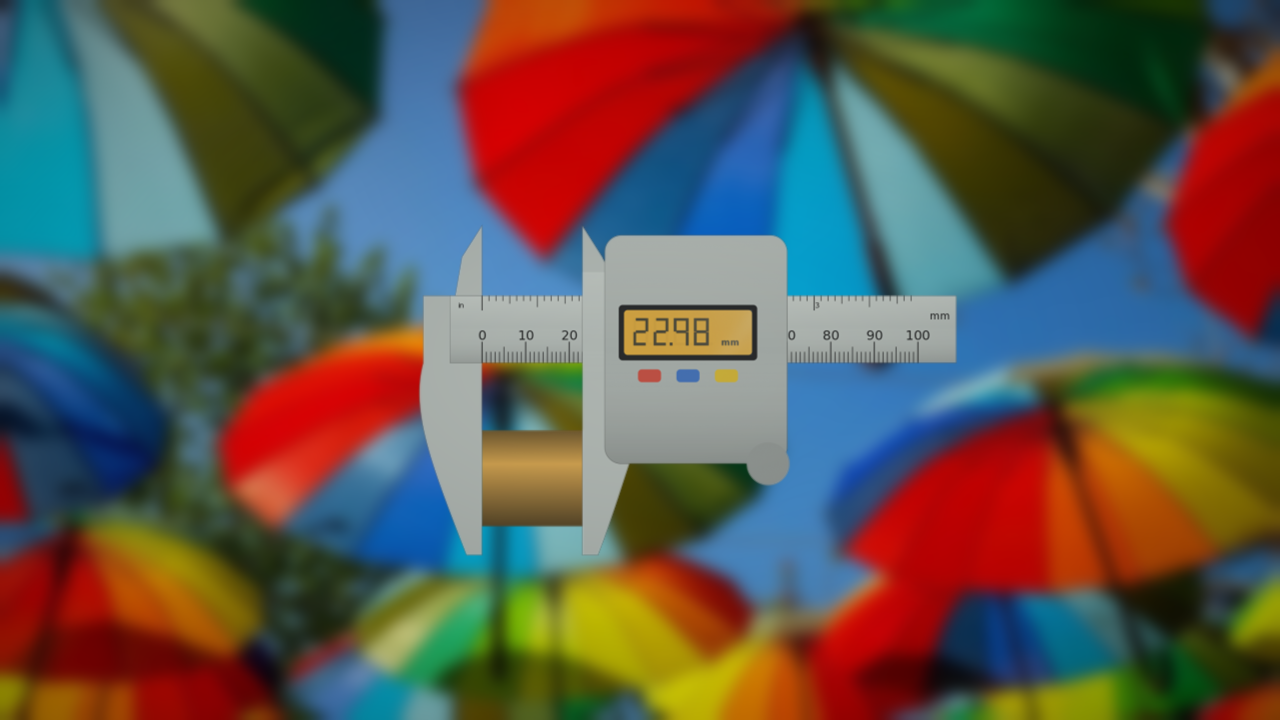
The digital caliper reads 22.98 mm
